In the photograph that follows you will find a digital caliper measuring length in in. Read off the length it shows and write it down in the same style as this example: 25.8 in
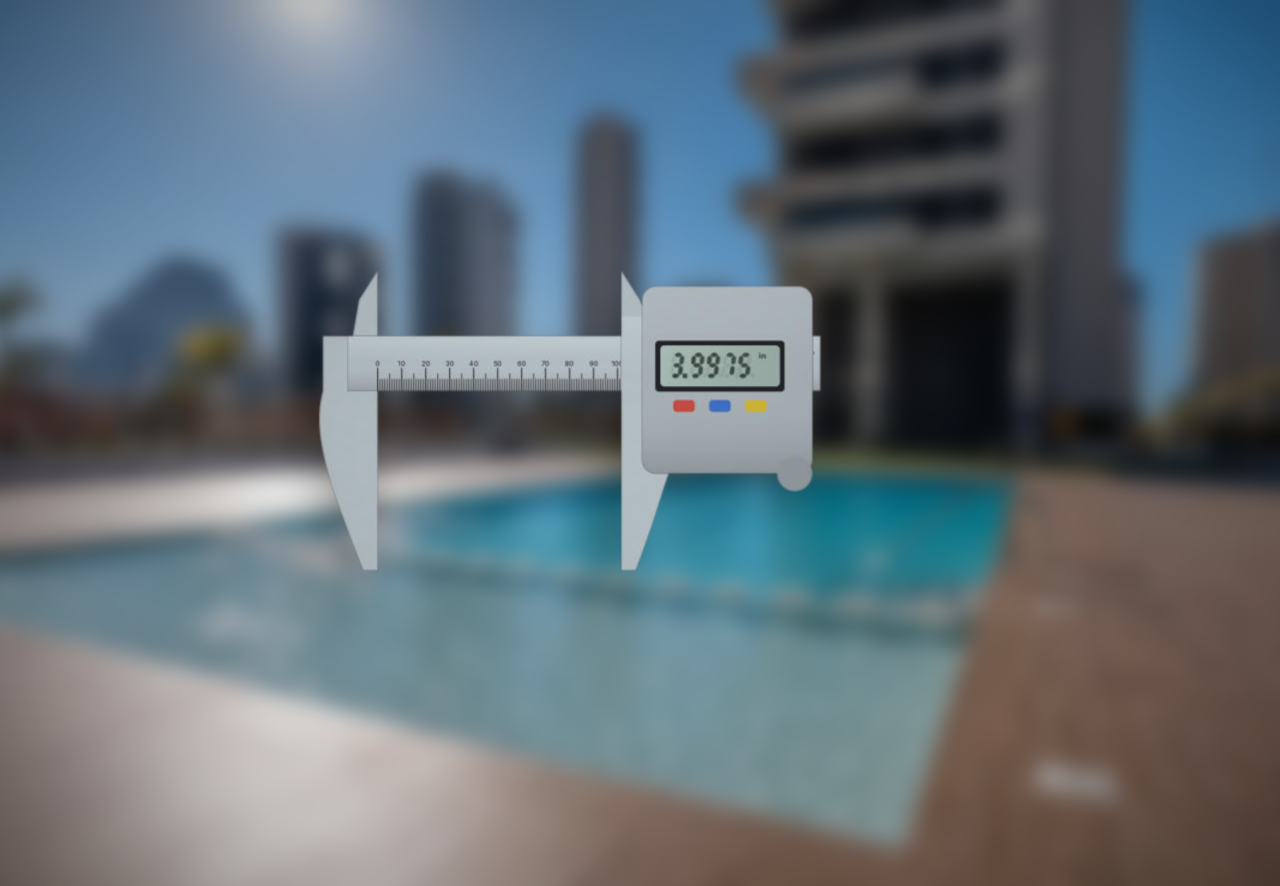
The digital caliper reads 3.9975 in
